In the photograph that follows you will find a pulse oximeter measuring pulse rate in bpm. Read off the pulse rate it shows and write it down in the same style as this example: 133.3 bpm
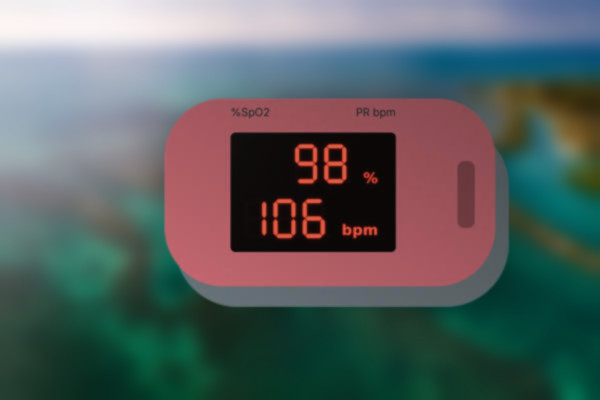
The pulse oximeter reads 106 bpm
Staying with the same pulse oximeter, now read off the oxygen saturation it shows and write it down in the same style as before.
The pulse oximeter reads 98 %
